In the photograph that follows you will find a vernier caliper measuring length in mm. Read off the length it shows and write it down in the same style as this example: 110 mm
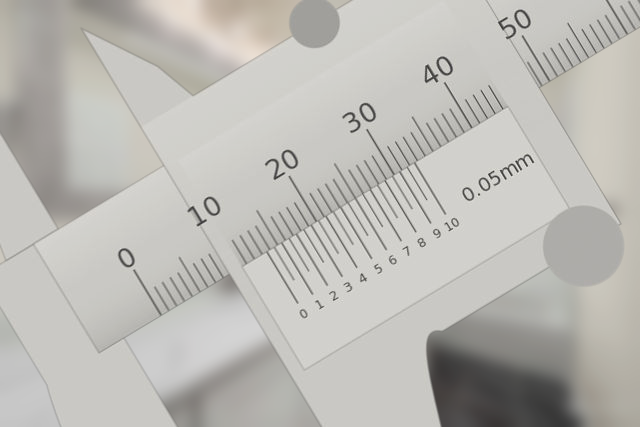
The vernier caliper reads 13.6 mm
